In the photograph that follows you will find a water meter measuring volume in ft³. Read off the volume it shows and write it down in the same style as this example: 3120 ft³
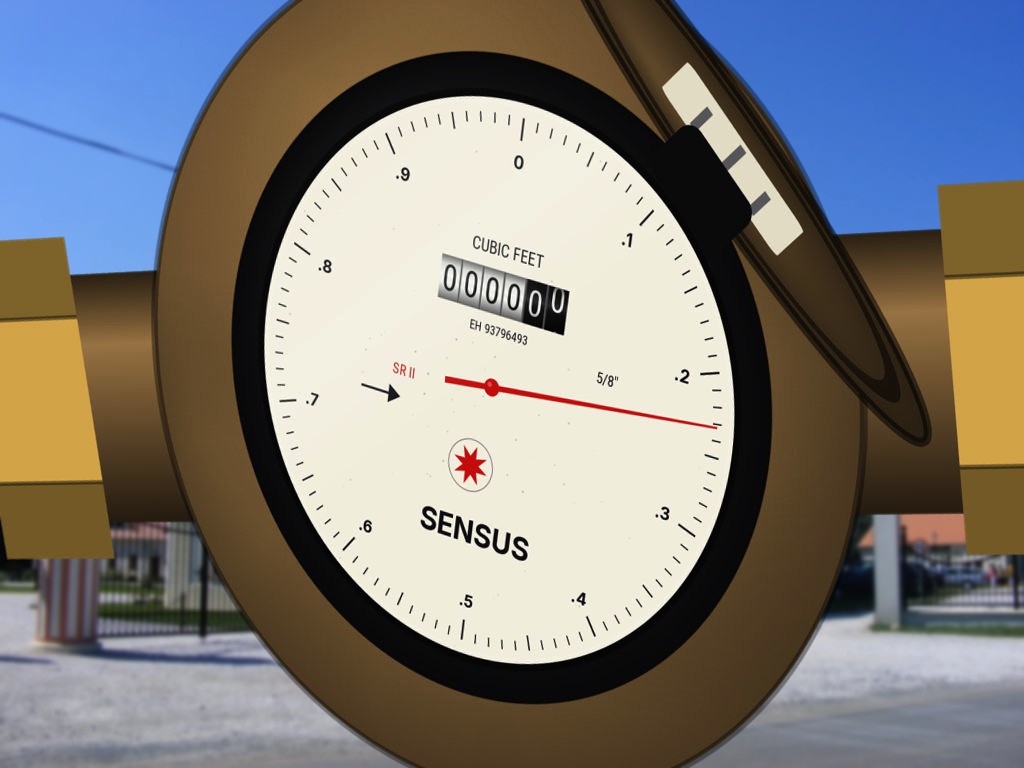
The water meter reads 0.23 ft³
